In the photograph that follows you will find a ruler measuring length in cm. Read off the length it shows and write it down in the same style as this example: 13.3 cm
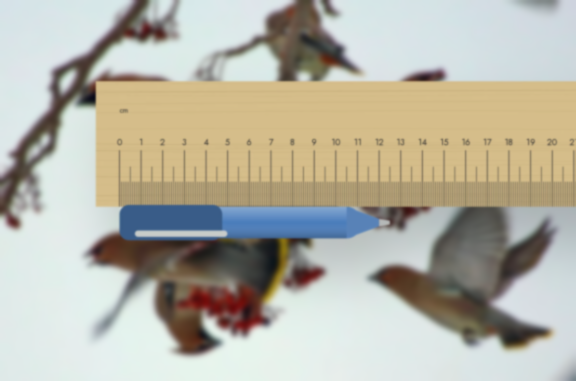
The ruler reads 12.5 cm
